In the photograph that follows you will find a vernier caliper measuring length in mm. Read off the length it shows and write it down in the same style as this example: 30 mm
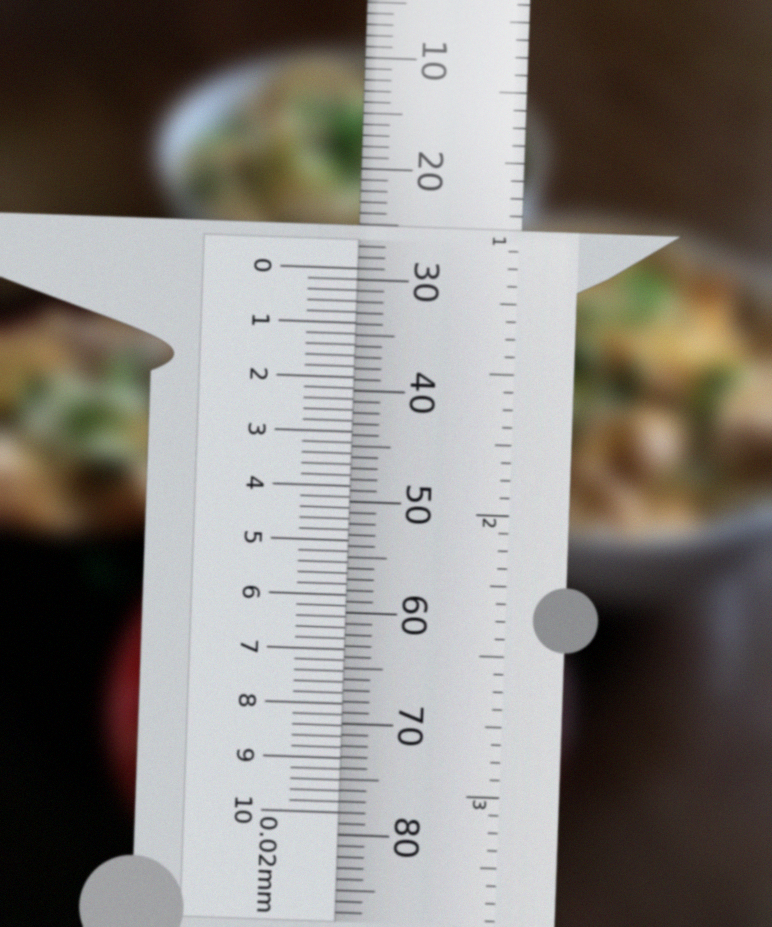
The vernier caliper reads 29.0 mm
